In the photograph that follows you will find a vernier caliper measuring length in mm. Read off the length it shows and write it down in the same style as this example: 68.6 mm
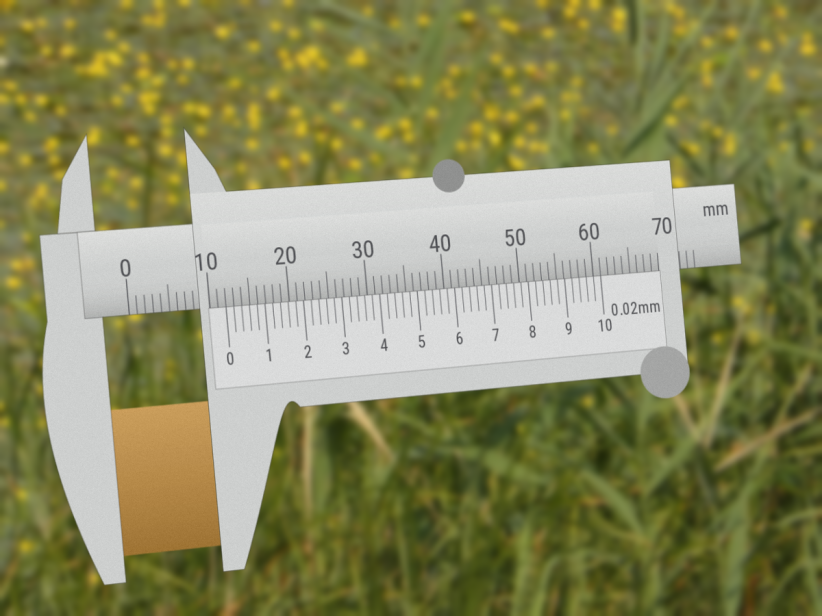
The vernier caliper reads 12.0 mm
